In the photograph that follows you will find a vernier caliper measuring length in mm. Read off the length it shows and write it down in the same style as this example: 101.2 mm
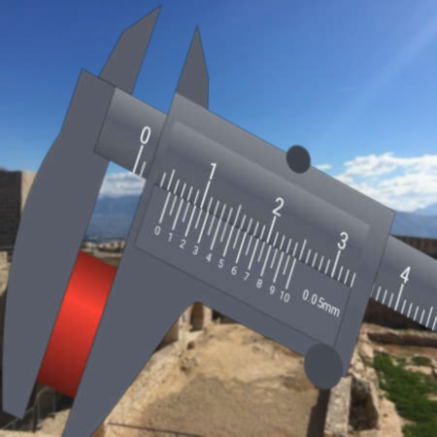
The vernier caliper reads 5.4 mm
